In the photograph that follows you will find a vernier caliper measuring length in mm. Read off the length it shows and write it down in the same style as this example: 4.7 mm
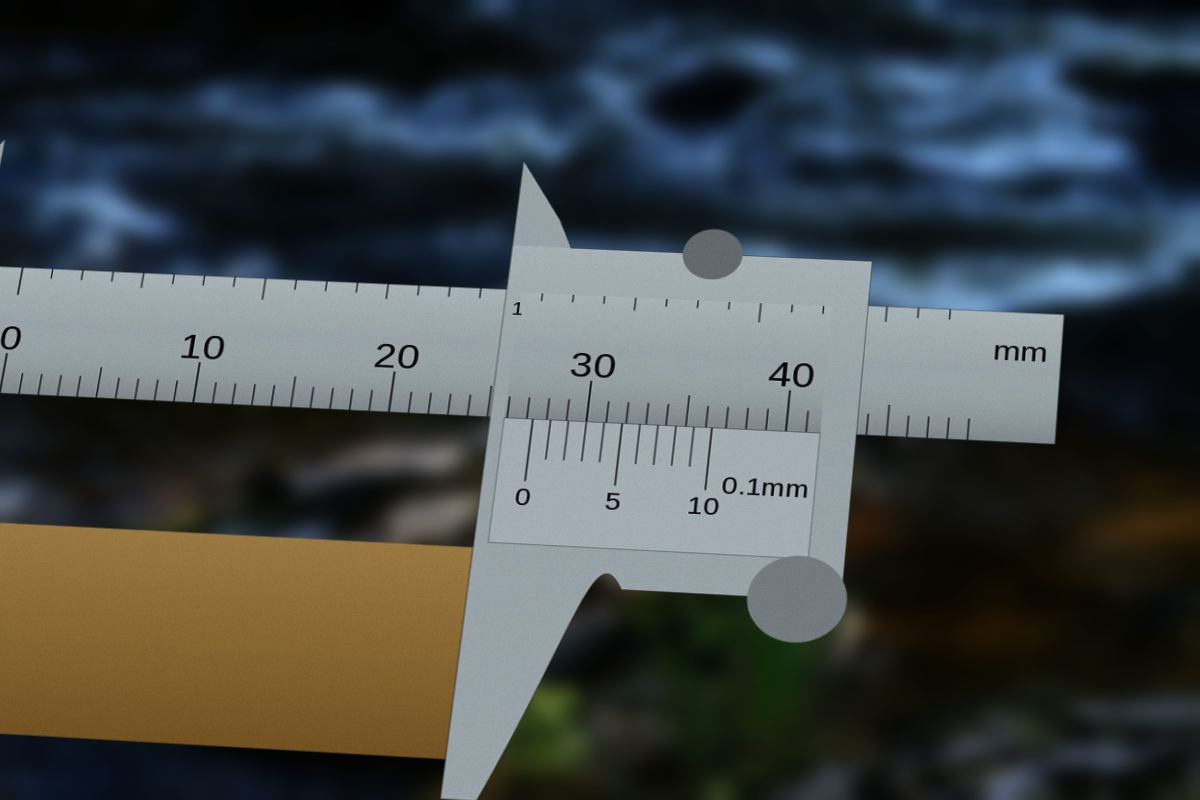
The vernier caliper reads 27.3 mm
